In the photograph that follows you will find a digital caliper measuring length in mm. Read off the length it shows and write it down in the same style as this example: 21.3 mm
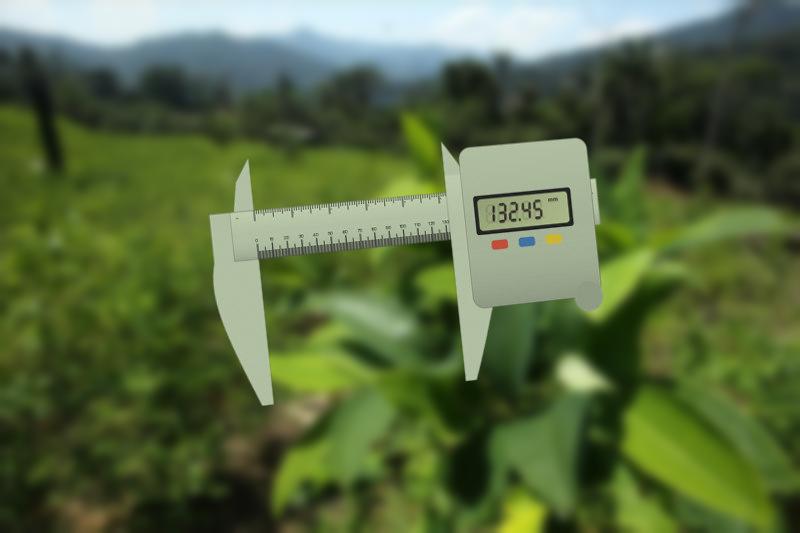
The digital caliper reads 132.45 mm
